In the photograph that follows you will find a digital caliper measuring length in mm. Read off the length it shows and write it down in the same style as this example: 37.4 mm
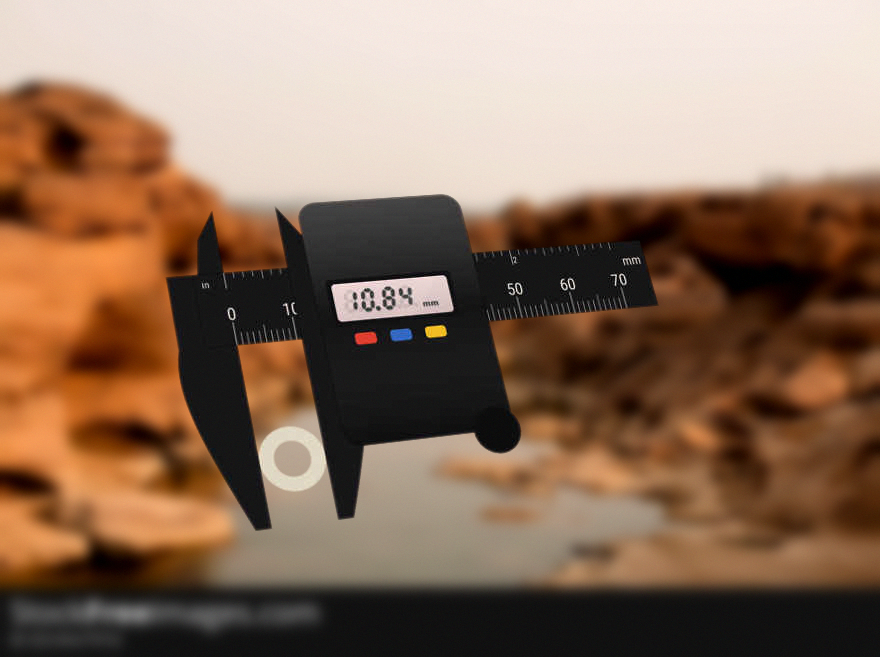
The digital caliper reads 10.84 mm
